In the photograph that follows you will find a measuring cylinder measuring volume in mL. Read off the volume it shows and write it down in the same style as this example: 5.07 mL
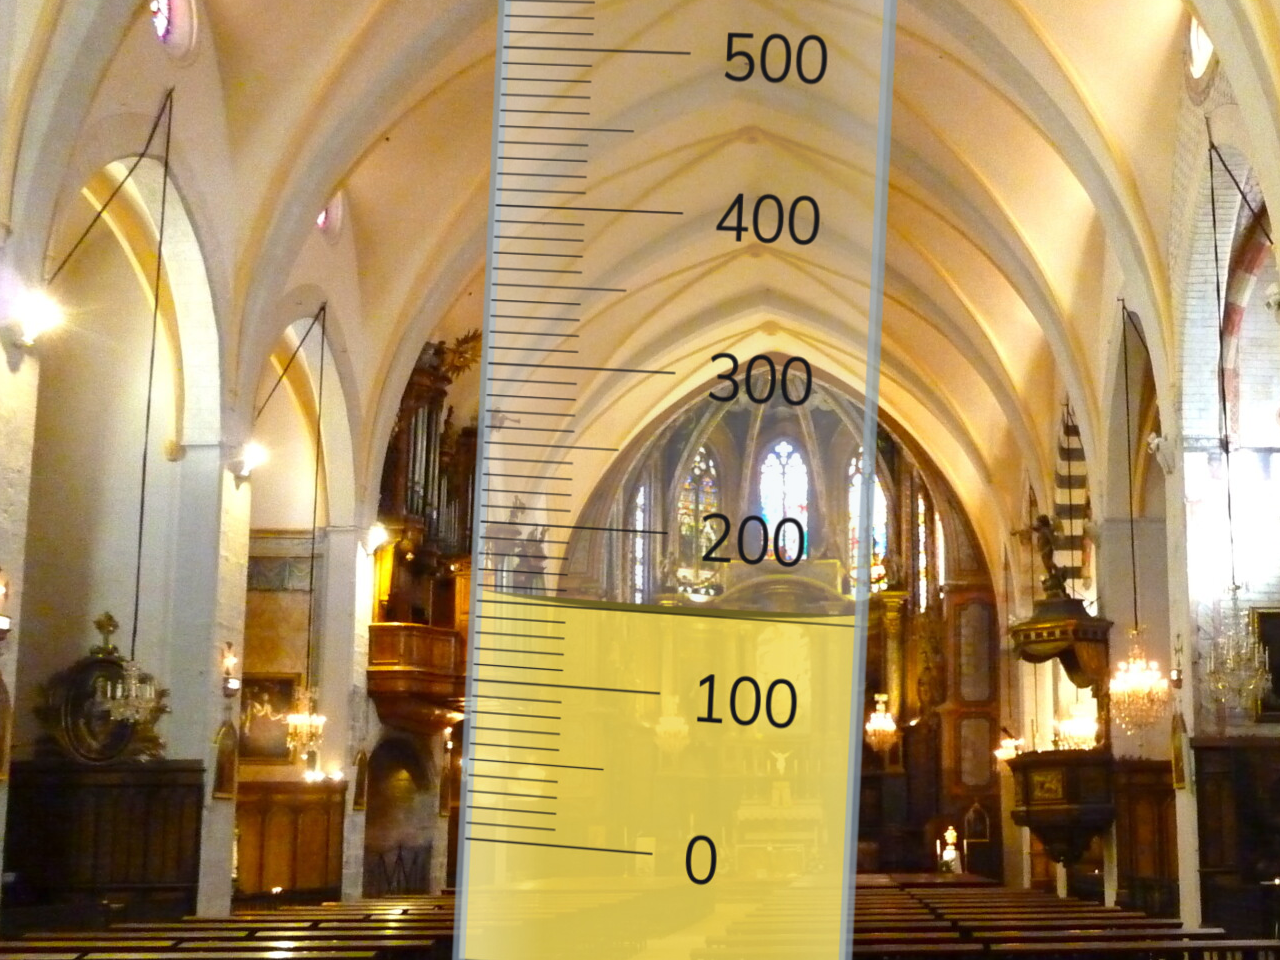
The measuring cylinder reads 150 mL
